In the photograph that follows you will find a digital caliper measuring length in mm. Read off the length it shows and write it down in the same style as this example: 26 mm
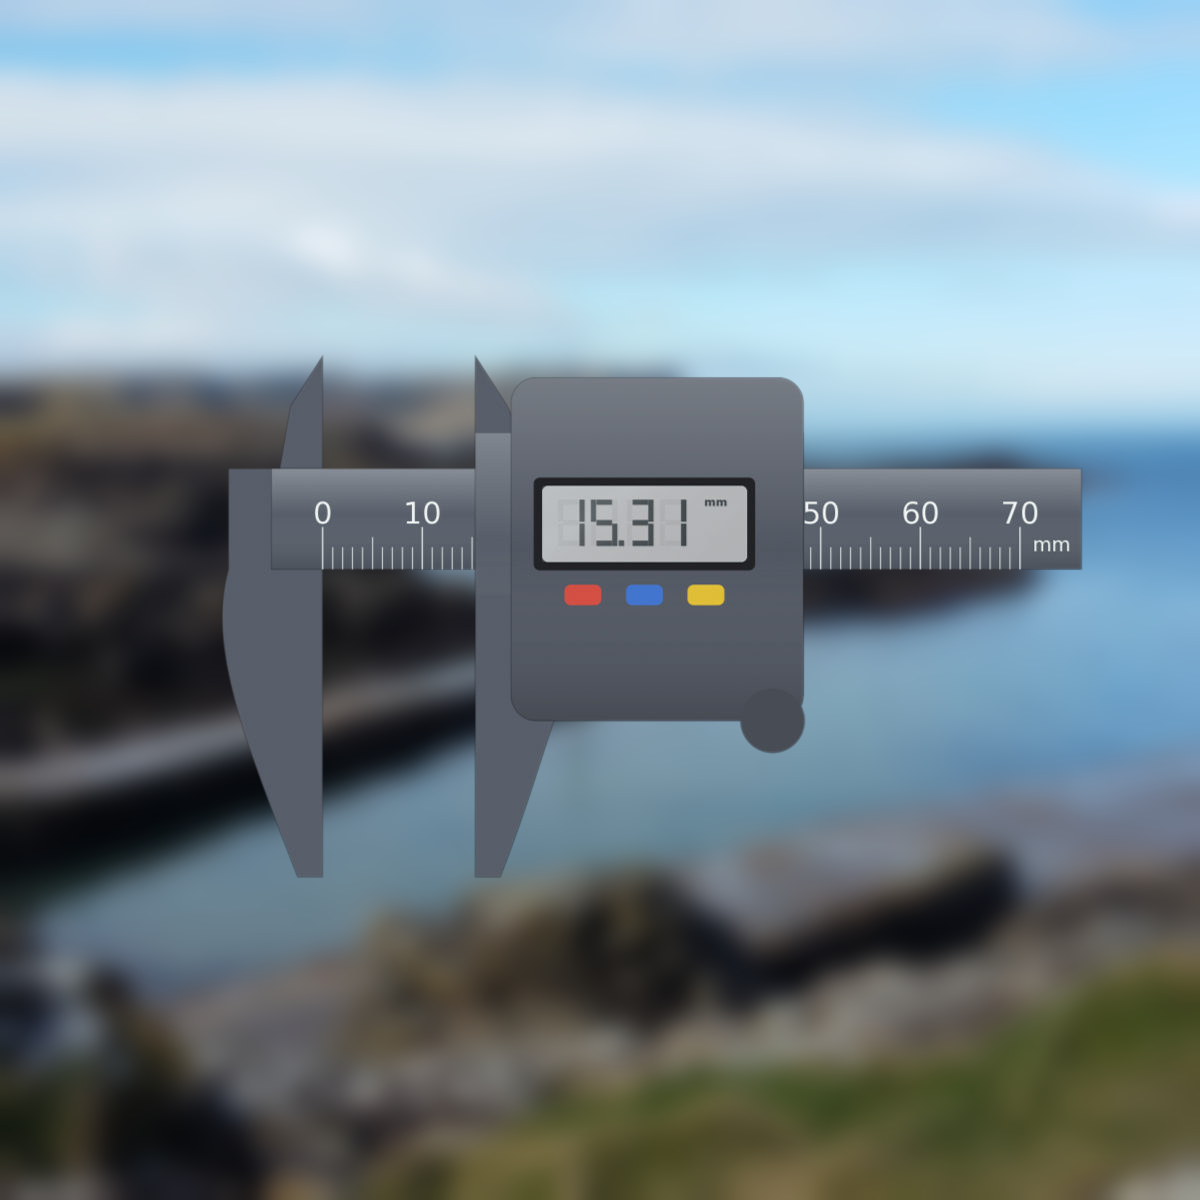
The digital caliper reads 15.31 mm
